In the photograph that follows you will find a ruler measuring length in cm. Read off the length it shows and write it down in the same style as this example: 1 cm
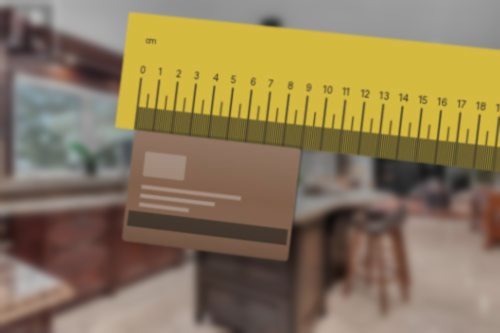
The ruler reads 9 cm
